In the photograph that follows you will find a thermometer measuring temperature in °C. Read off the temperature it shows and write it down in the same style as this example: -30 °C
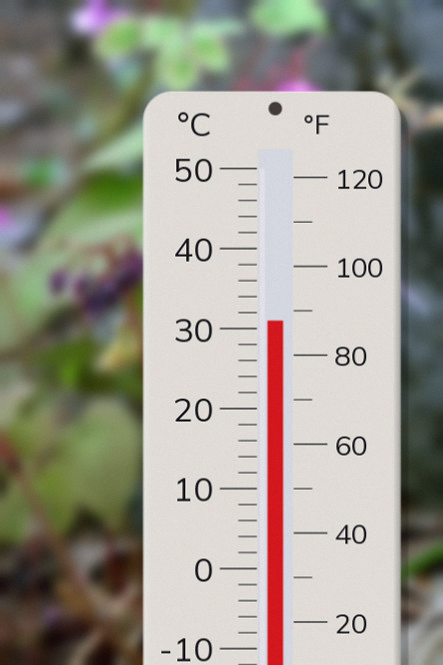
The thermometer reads 31 °C
